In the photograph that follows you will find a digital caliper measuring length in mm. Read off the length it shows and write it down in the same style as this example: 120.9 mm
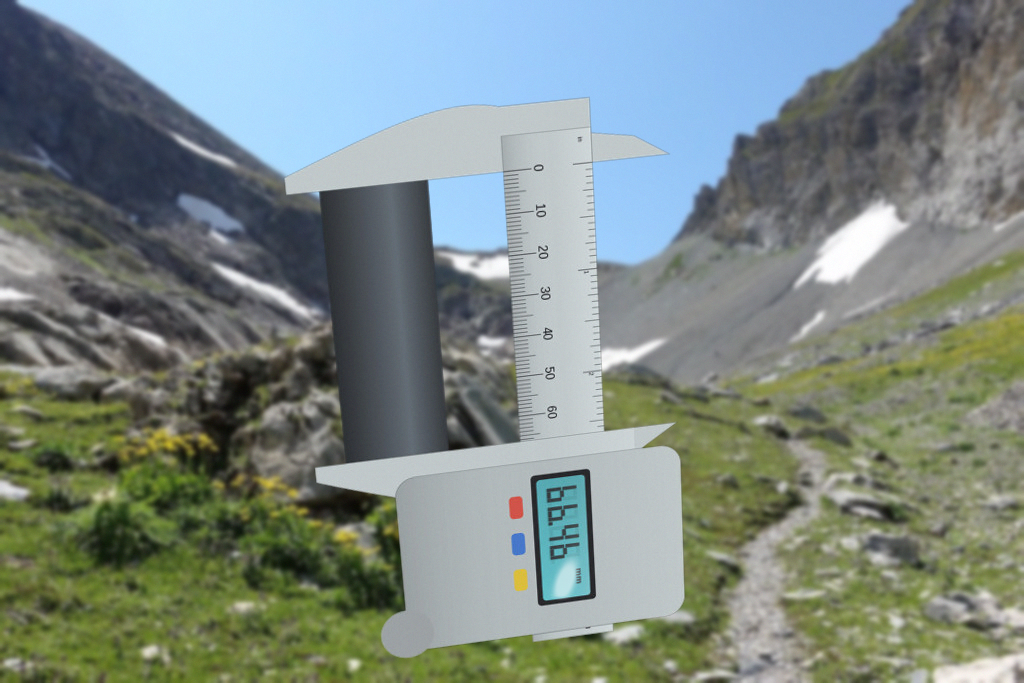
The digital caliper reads 66.46 mm
